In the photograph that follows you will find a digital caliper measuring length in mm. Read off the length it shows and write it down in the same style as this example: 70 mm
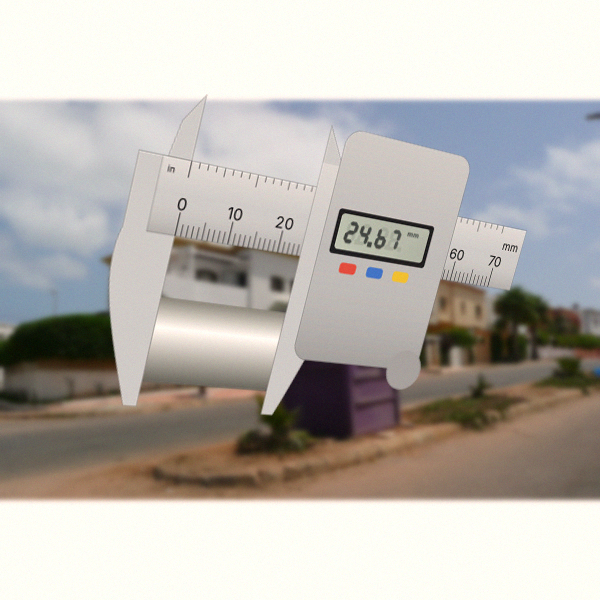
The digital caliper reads 24.67 mm
